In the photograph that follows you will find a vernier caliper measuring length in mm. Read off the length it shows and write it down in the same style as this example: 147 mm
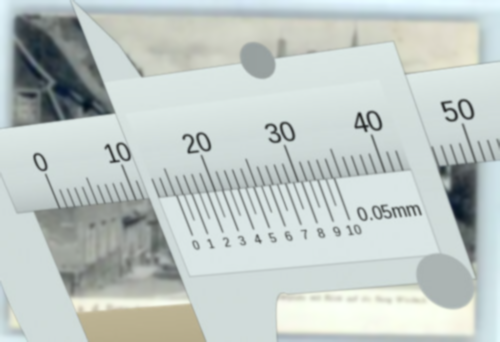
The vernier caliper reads 15.2 mm
